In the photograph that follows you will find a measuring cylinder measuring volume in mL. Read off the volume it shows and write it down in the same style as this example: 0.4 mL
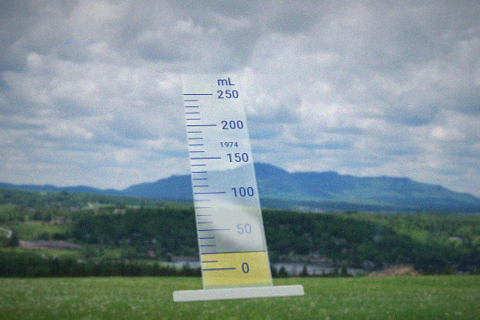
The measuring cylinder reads 20 mL
